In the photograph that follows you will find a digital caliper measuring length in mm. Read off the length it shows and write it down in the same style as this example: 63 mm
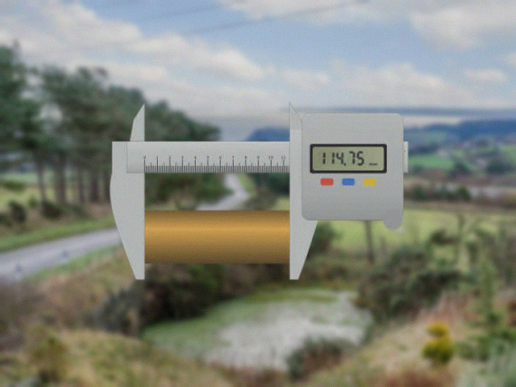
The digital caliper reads 114.75 mm
